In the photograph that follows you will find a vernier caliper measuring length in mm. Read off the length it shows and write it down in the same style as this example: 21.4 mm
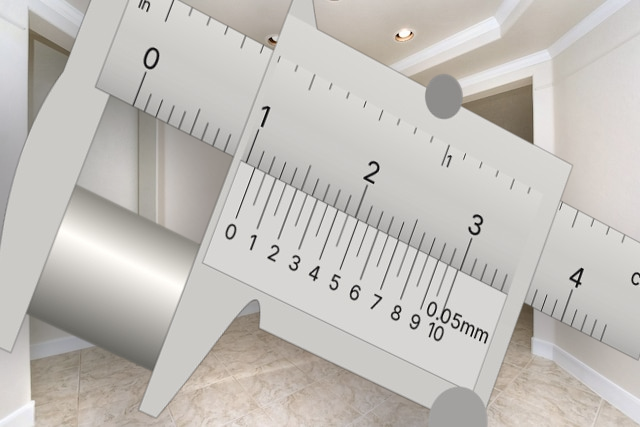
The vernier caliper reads 10.8 mm
